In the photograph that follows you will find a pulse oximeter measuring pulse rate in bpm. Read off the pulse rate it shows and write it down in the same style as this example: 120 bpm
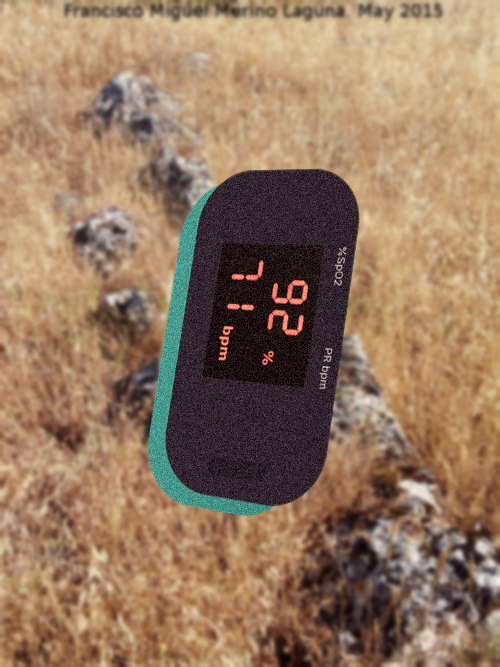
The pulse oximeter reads 71 bpm
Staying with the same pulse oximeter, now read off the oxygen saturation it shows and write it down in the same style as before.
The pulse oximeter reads 92 %
